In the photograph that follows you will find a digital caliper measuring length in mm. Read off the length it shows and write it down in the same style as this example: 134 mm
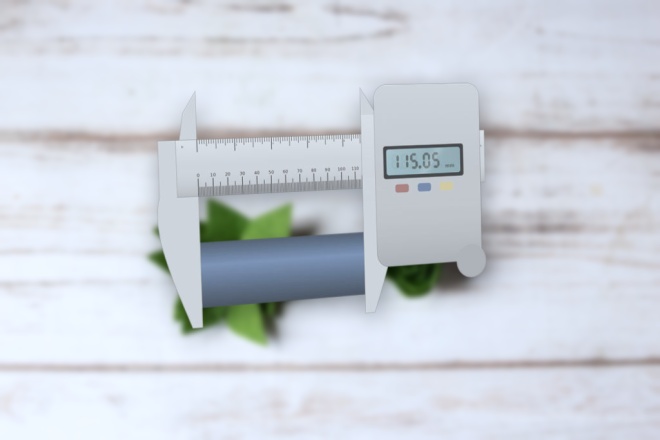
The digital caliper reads 115.05 mm
